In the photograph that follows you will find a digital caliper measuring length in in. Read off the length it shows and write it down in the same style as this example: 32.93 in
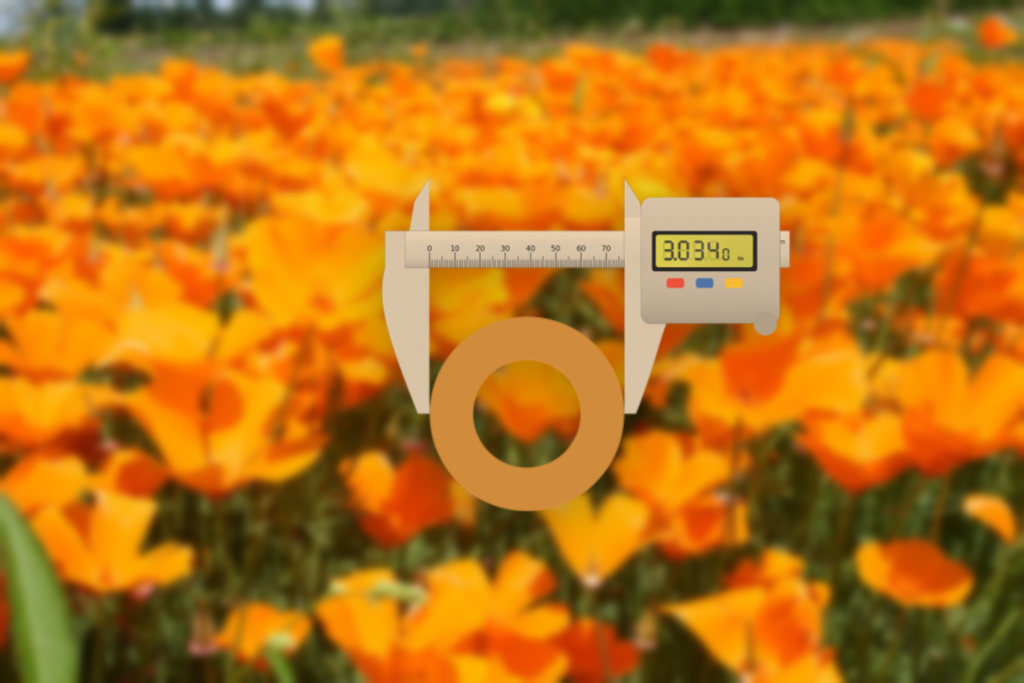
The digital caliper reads 3.0340 in
